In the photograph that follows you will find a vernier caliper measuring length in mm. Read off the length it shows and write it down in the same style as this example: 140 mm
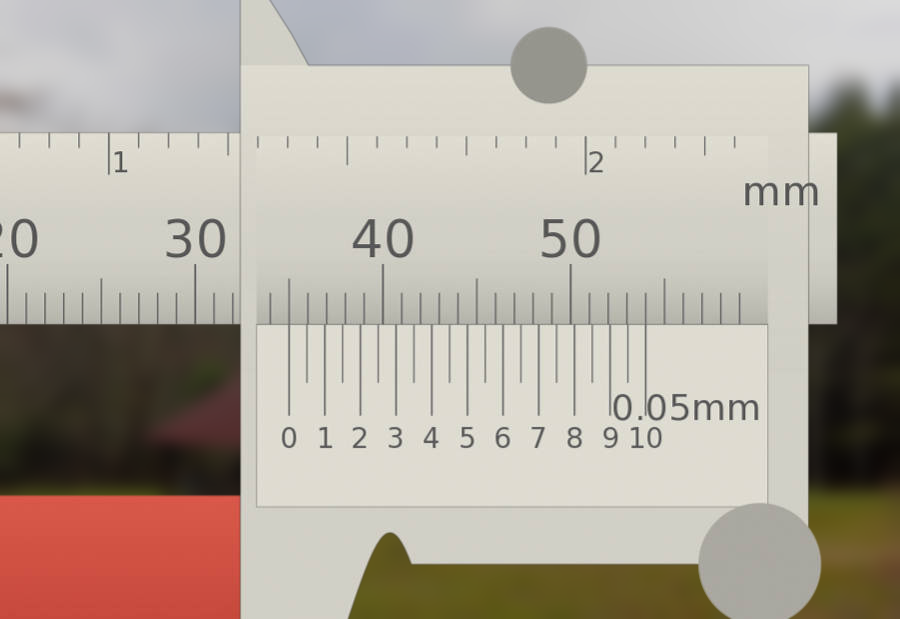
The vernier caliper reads 35.0 mm
